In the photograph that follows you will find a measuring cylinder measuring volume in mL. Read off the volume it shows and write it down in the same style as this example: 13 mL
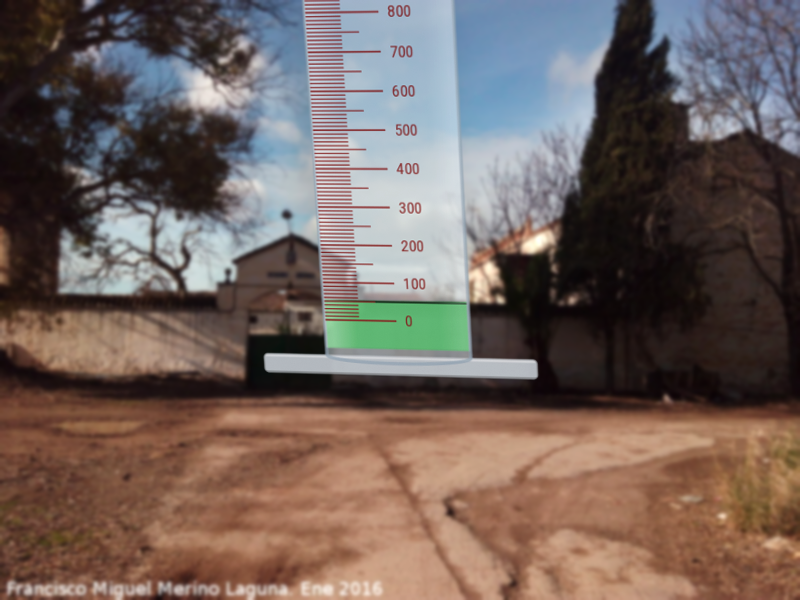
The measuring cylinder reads 50 mL
